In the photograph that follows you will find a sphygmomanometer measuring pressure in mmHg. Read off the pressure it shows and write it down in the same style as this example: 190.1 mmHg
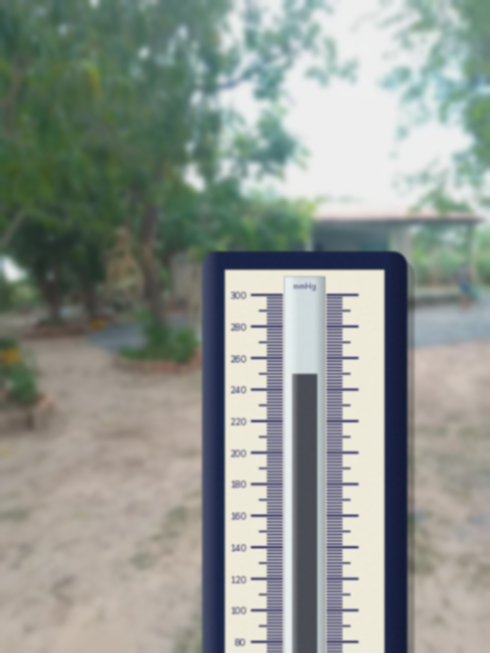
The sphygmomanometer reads 250 mmHg
